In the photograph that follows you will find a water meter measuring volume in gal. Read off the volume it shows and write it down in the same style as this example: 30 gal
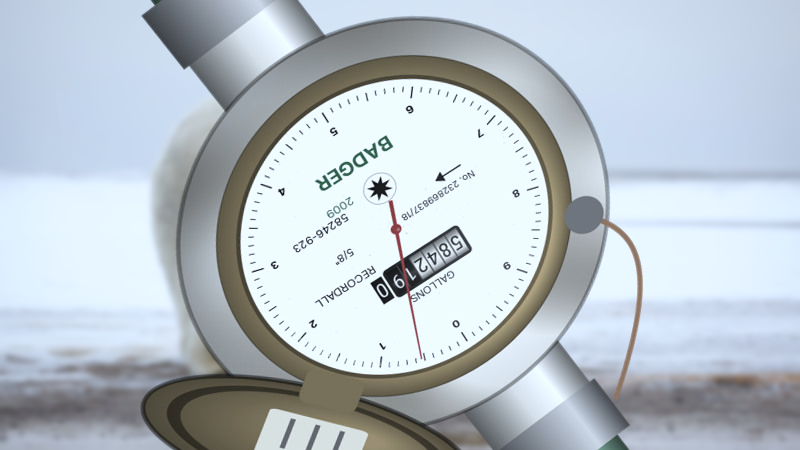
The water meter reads 5842190.5 gal
